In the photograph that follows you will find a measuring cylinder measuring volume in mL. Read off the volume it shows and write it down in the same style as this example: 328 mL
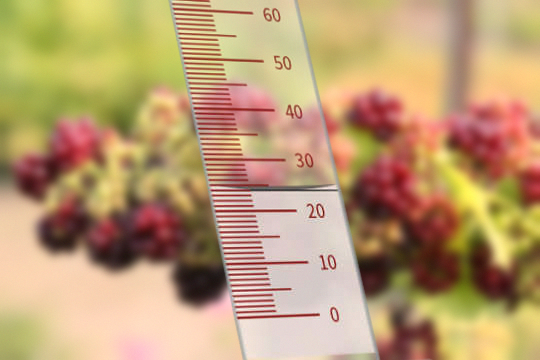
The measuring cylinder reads 24 mL
